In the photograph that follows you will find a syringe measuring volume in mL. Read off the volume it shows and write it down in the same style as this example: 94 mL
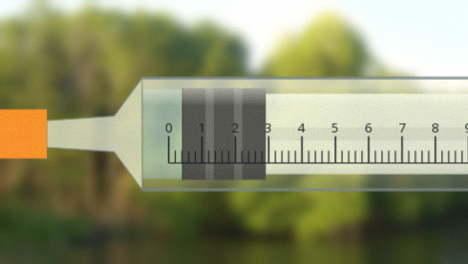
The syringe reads 0.4 mL
